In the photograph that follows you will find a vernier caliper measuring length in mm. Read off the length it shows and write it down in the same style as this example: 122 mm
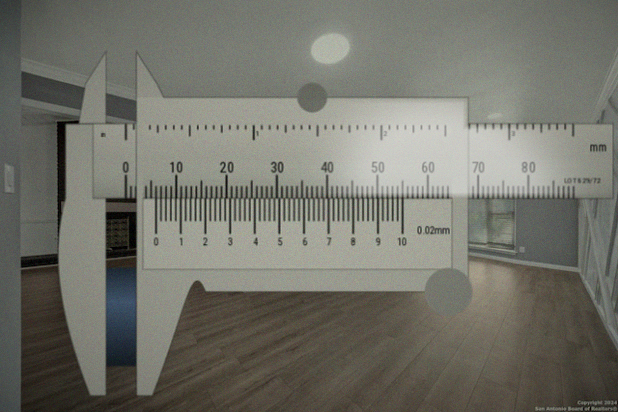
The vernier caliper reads 6.0 mm
